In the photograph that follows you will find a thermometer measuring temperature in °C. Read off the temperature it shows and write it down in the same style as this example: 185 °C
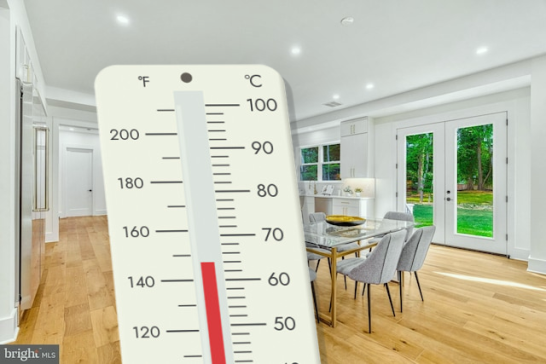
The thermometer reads 64 °C
